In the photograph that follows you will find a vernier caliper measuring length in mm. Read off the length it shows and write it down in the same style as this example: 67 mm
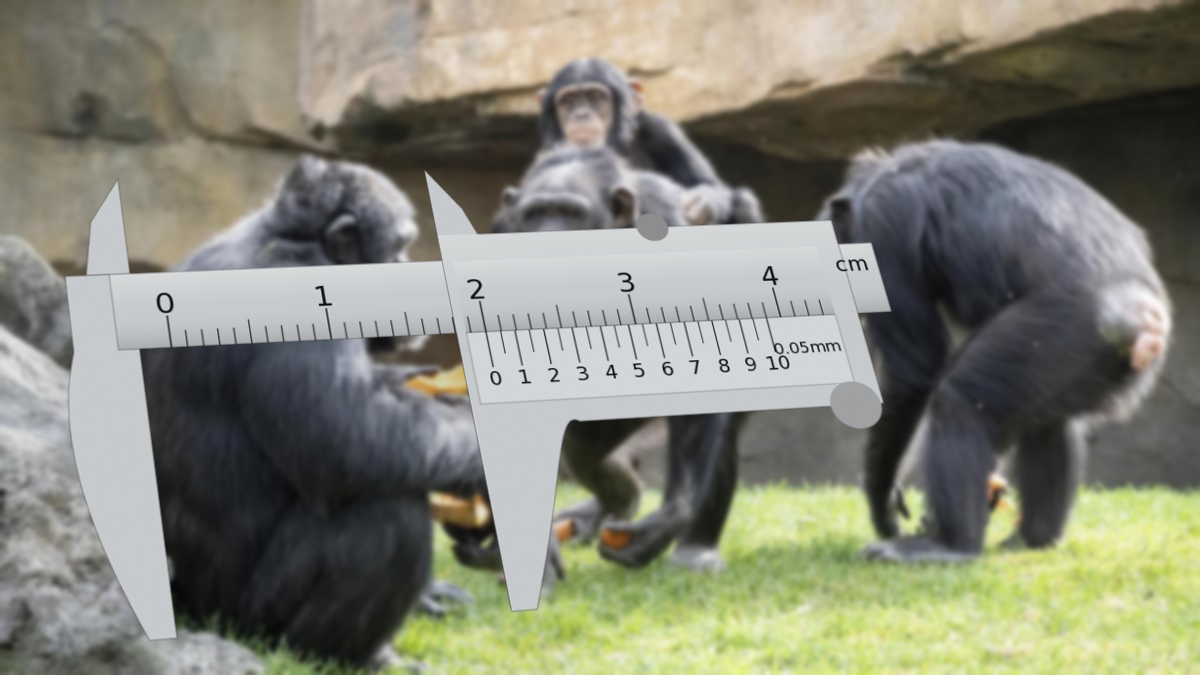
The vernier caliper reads 20.0 mm
